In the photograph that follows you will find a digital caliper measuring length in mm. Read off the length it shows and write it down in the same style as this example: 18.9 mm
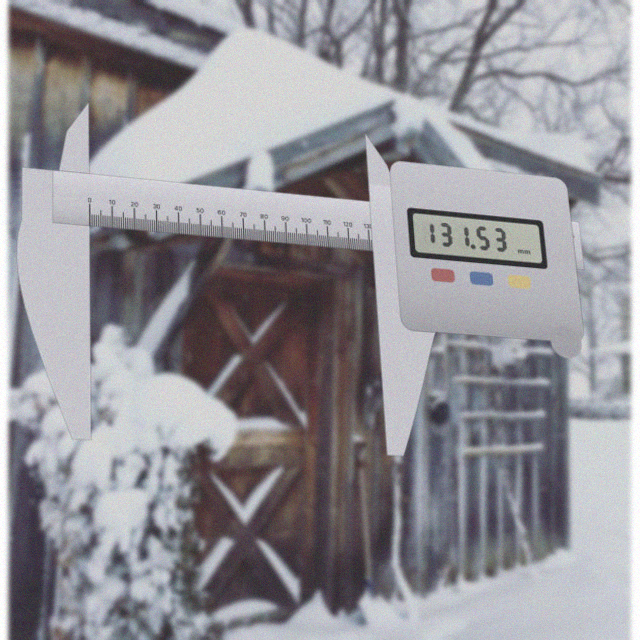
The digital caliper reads 131.53 mm
